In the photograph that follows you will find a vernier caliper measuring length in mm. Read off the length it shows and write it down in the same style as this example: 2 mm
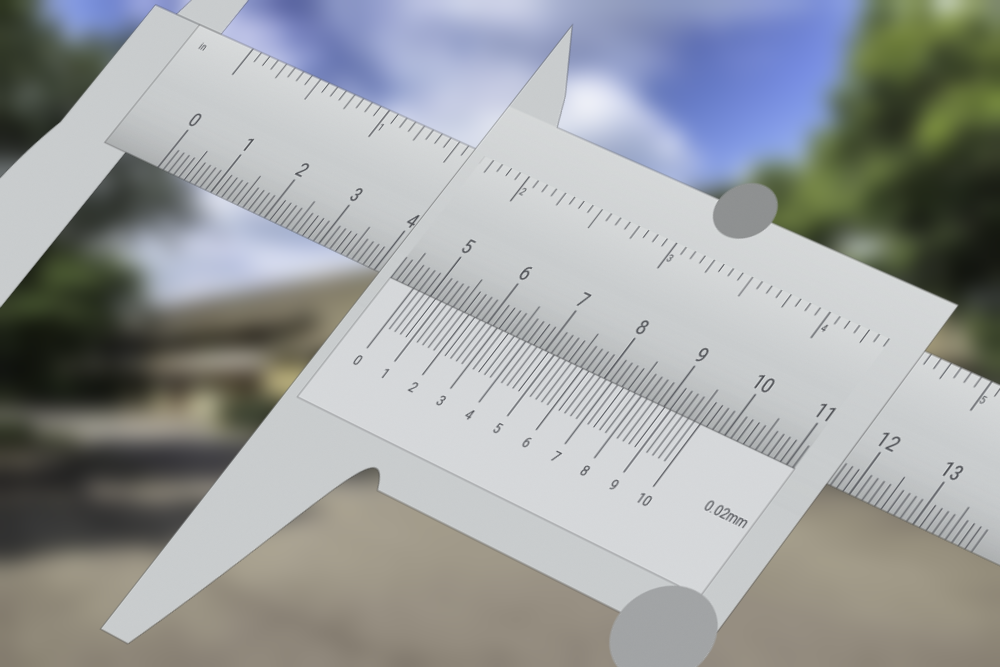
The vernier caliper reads 47.0 mm
